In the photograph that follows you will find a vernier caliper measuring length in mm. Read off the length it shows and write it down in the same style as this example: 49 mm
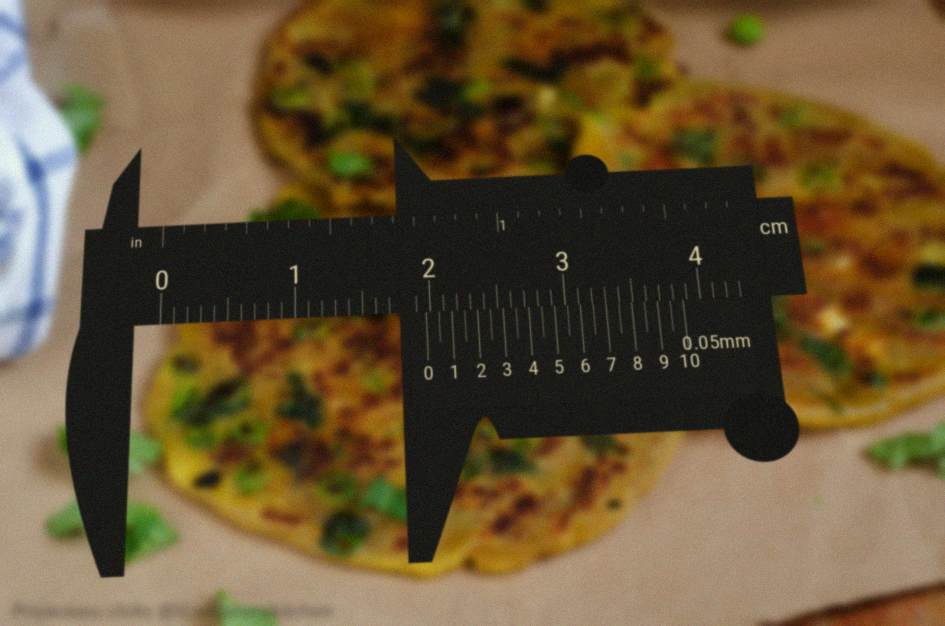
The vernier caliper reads 19.7 mm
